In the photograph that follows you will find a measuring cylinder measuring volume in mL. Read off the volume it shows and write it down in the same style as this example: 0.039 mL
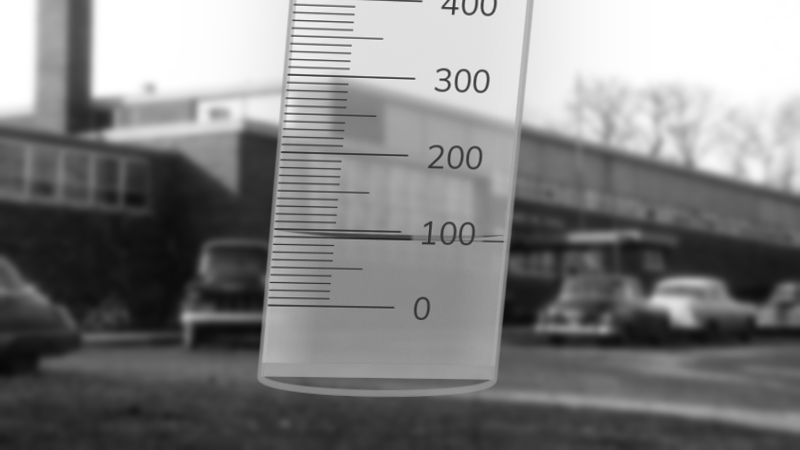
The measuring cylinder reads 90 mL
